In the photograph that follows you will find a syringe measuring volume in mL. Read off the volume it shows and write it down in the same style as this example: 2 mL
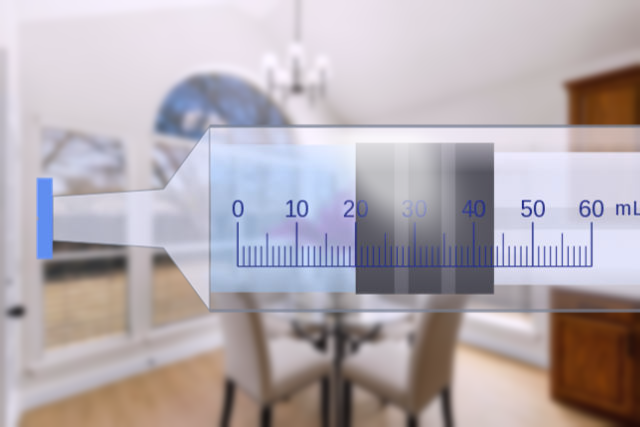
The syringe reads 20 mL
